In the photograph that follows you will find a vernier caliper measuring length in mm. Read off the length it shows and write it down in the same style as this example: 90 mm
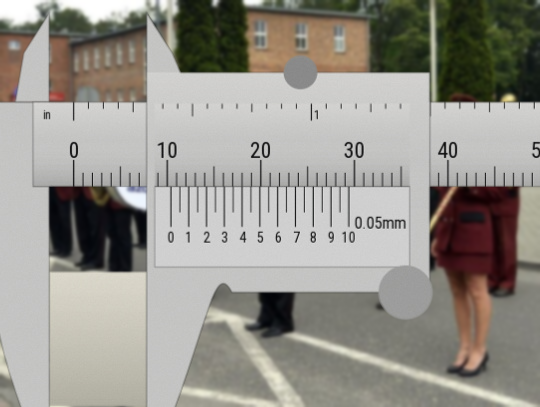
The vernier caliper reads 10.4 mm
